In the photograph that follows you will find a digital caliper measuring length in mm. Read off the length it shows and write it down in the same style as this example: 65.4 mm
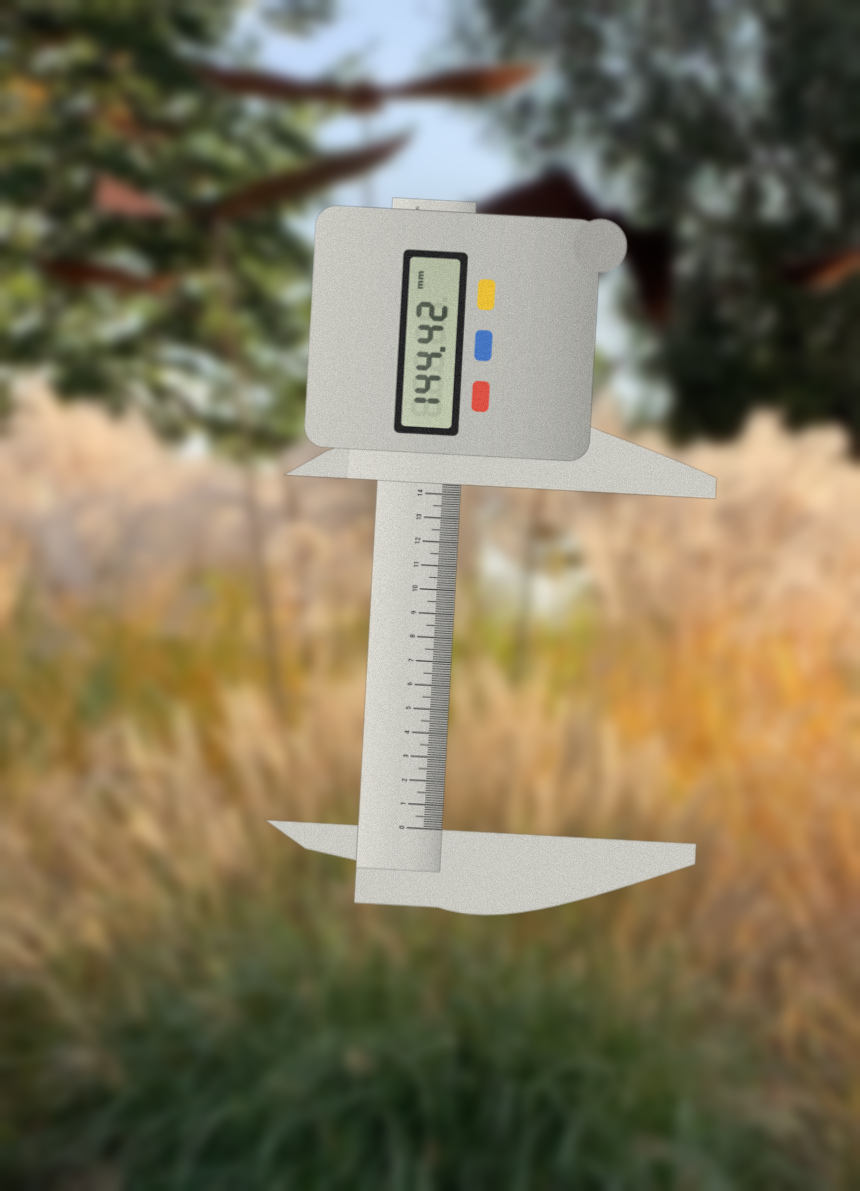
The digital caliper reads 144.42 mm
